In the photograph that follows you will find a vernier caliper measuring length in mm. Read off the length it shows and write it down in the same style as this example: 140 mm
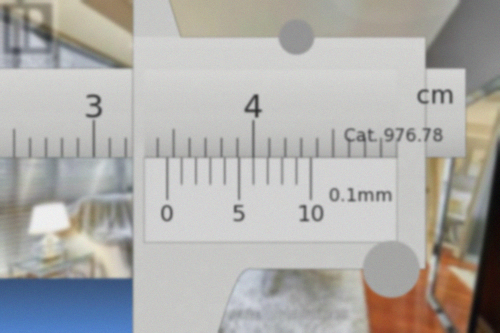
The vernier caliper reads 34.6 mm
